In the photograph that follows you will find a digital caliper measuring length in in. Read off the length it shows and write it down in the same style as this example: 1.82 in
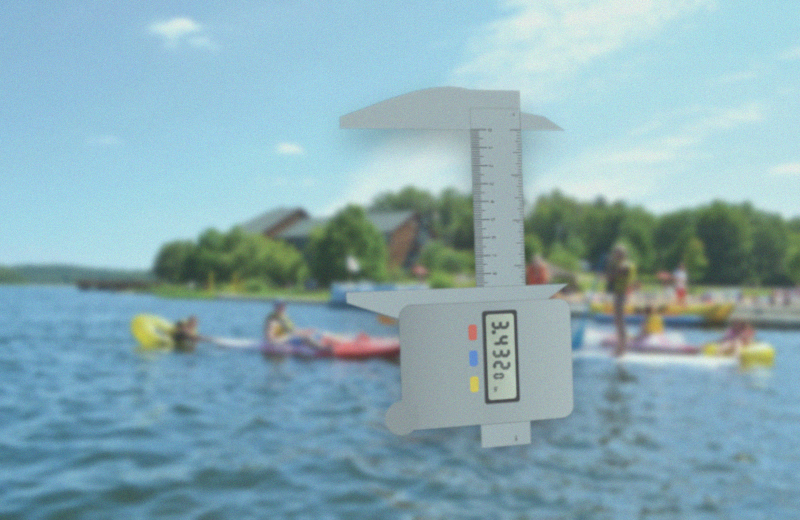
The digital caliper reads 3.4320 in
